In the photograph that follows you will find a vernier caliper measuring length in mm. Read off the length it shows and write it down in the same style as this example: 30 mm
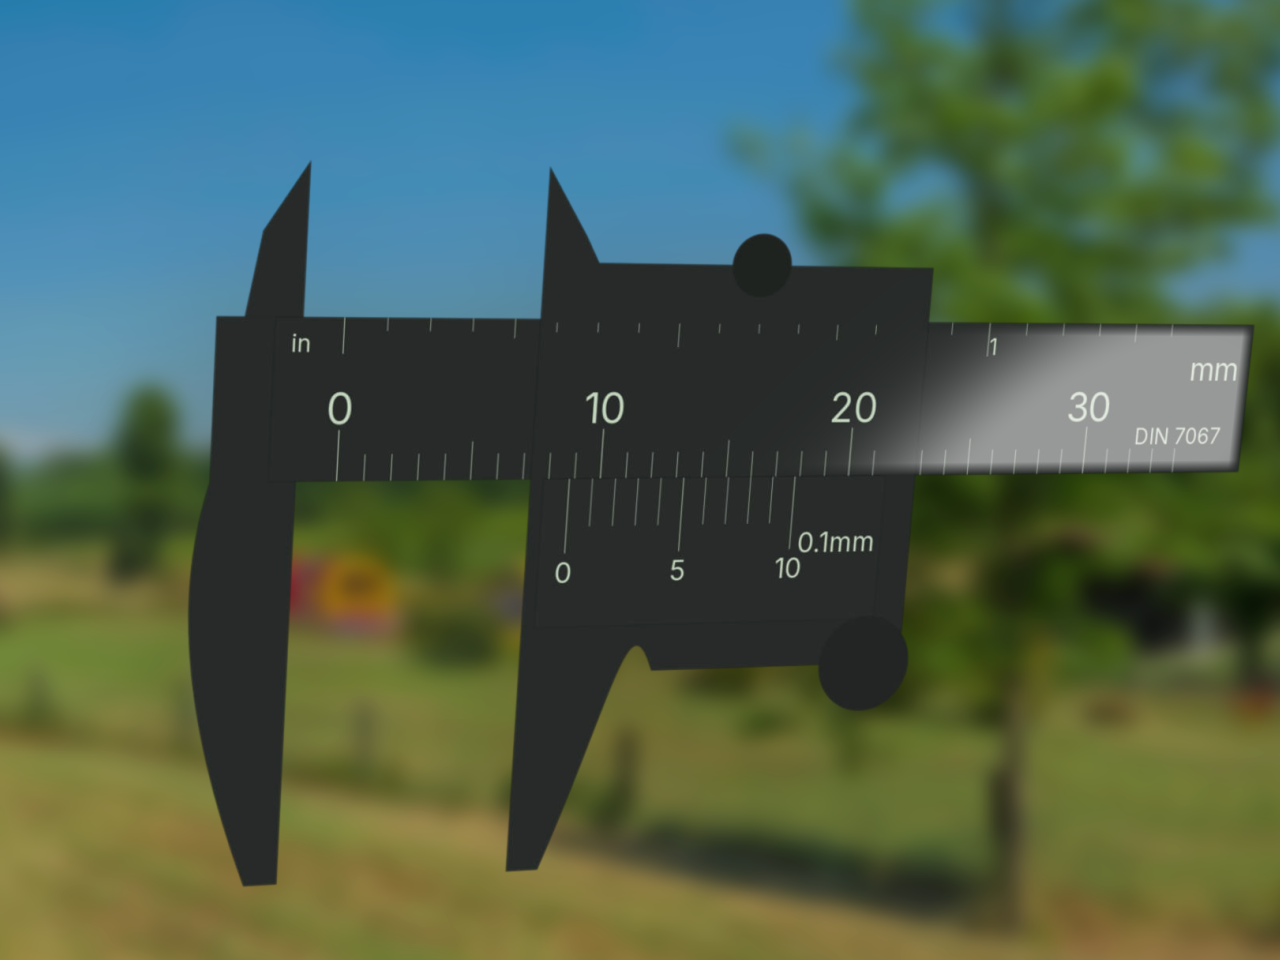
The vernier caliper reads 8.8 mm
